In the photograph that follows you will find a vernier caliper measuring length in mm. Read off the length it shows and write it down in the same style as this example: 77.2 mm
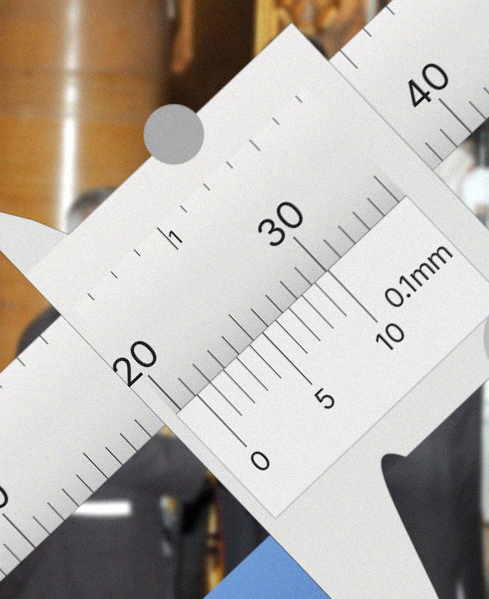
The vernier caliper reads 21.1 mm
